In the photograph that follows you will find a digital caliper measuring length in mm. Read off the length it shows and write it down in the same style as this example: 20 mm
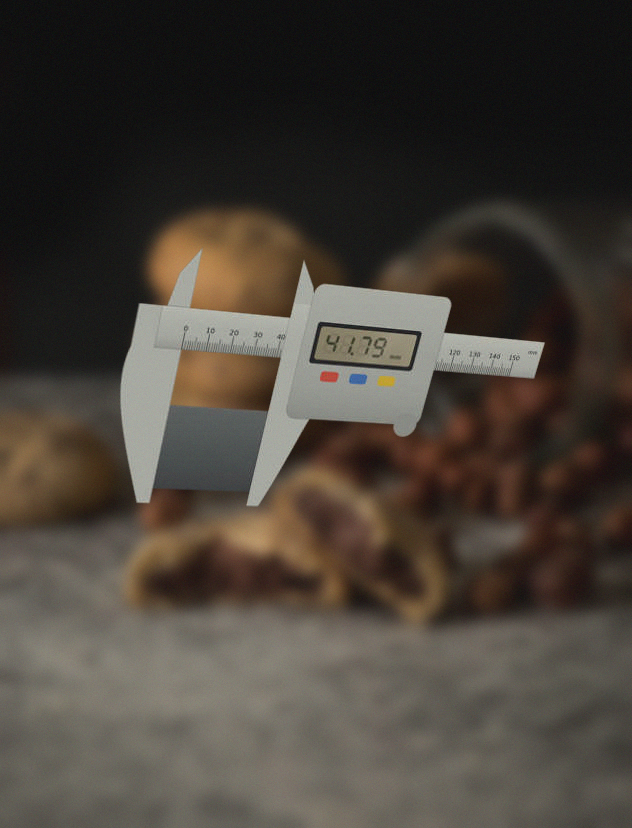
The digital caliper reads 41.79 mm
